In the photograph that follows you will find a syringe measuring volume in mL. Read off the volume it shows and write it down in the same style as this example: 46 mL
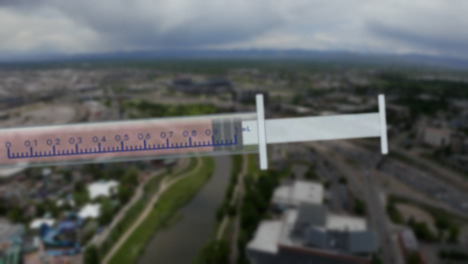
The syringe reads 0.9 mL
